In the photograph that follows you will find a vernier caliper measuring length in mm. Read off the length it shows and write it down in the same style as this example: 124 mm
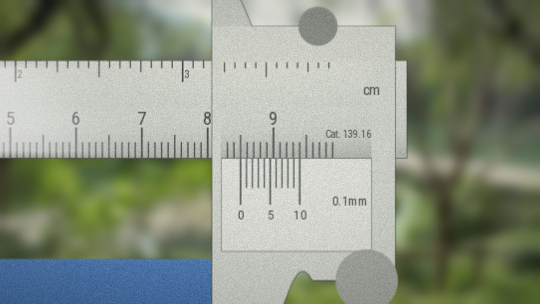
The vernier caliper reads 85.0 mm
